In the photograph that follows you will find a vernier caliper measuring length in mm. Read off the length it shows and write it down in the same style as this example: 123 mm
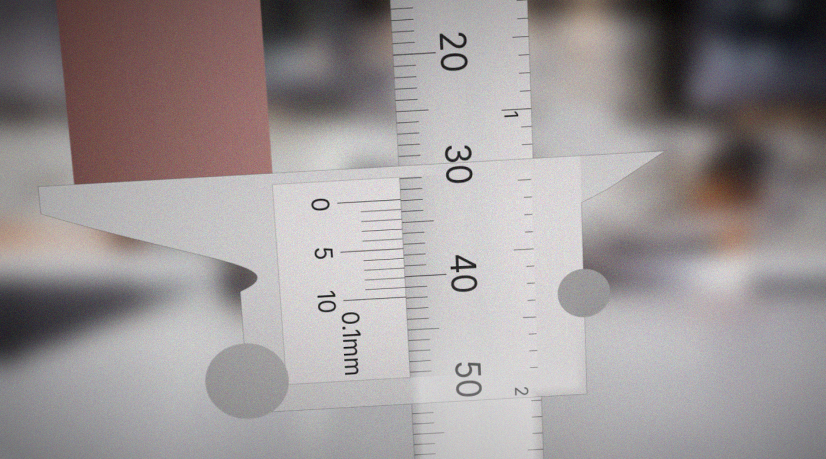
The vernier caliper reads 32.9 mm
